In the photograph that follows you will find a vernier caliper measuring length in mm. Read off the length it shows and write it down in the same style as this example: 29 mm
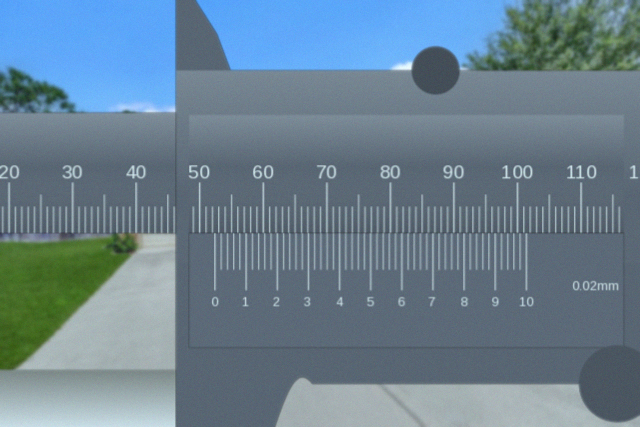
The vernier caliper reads 52.4 mm
